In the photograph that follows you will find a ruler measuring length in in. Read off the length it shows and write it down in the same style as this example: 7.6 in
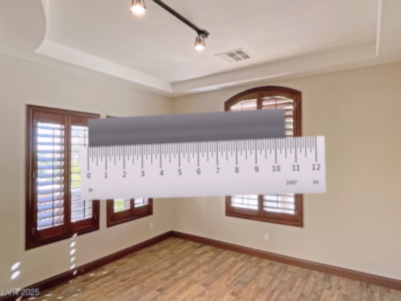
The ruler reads 10.5 in
